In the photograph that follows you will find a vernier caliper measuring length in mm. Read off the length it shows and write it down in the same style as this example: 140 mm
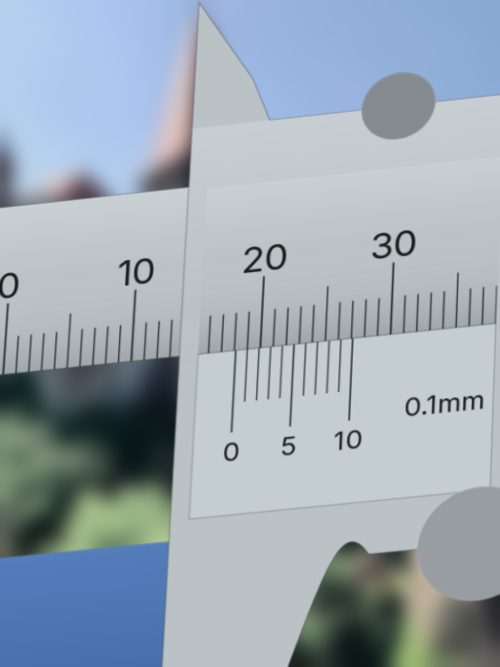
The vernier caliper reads 18.1 mm
